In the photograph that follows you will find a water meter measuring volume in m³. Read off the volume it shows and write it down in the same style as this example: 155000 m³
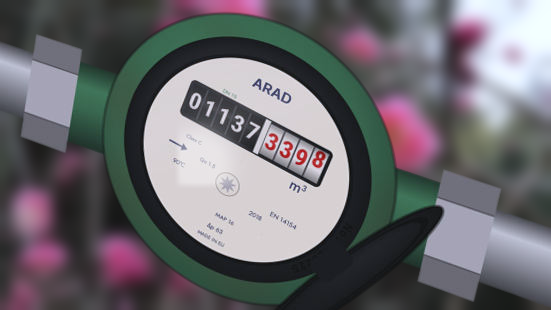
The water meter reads 1137.3398 m³
